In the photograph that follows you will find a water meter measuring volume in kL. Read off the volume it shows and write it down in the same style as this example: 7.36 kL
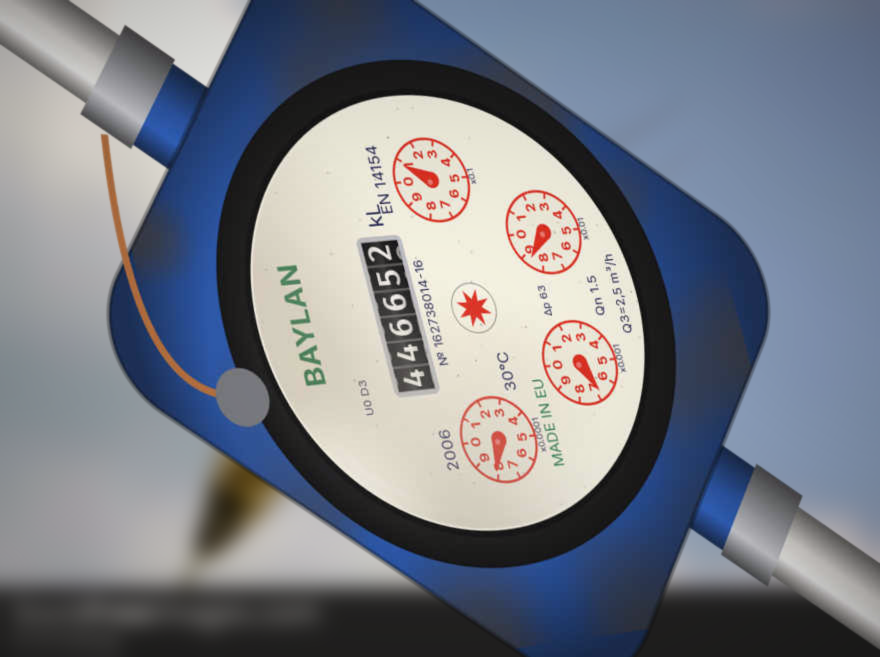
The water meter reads 446652.0868 kL
